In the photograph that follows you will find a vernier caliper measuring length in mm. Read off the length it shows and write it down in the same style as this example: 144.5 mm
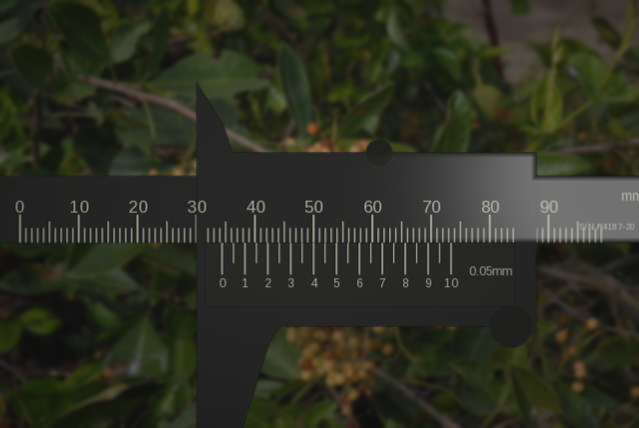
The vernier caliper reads 34.4 mm
